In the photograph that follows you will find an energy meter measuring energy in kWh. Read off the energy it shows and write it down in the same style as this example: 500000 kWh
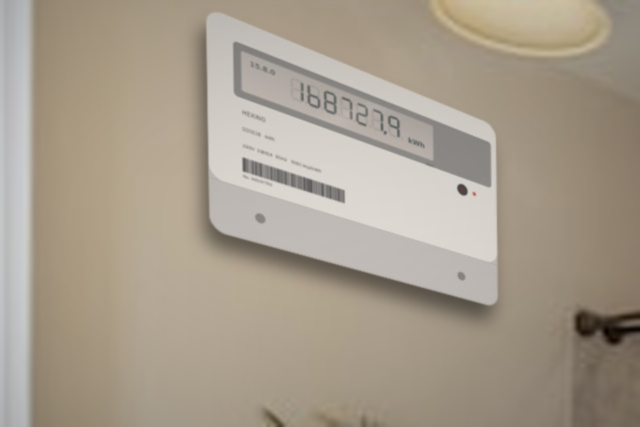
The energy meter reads 168727.9 kWh
